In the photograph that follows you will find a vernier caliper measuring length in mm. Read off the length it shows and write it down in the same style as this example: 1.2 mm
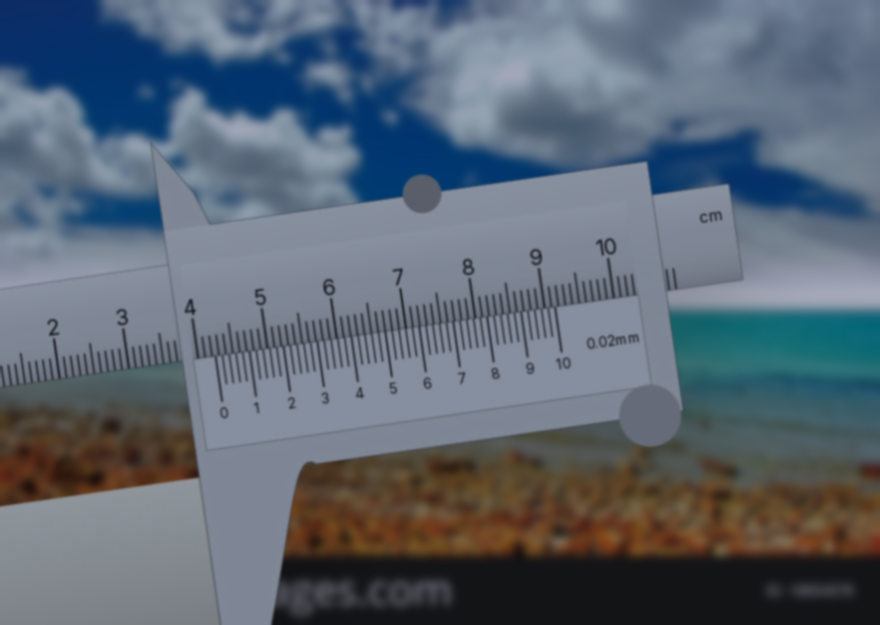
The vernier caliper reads 42.5 mm
